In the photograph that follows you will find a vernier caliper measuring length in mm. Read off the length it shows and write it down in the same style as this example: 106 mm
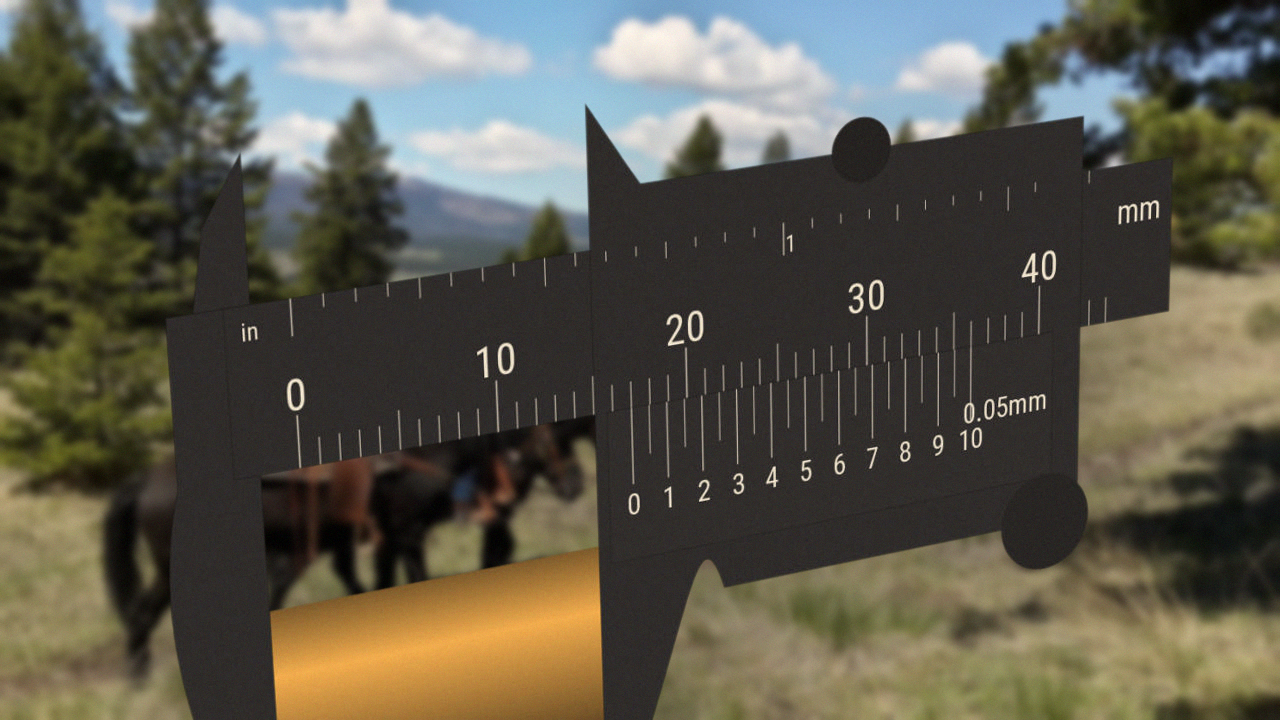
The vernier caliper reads 17.0 mm
